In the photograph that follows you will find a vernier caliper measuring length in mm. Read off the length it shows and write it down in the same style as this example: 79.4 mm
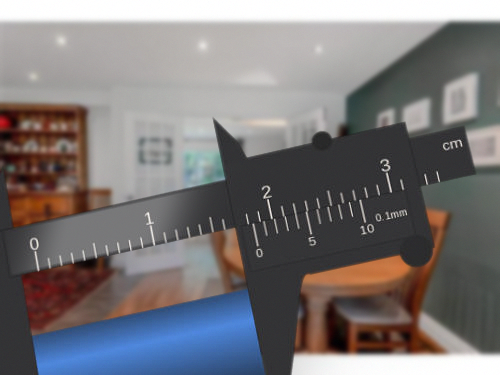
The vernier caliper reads 18.4 mm
